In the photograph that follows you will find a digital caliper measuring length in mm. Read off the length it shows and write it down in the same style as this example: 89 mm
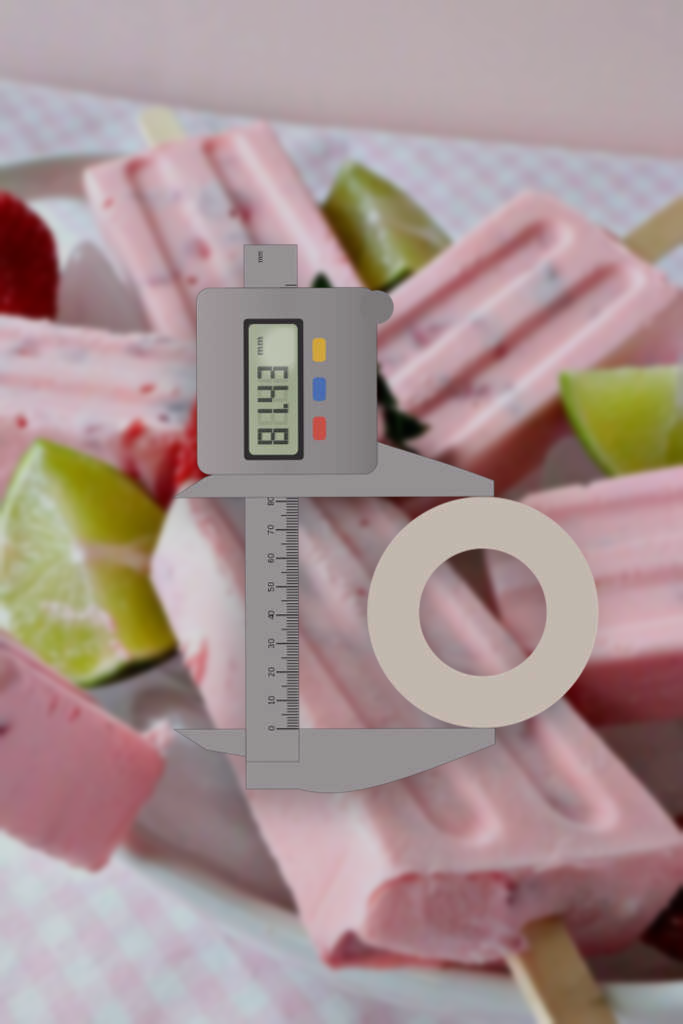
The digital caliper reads 81.43 mm
